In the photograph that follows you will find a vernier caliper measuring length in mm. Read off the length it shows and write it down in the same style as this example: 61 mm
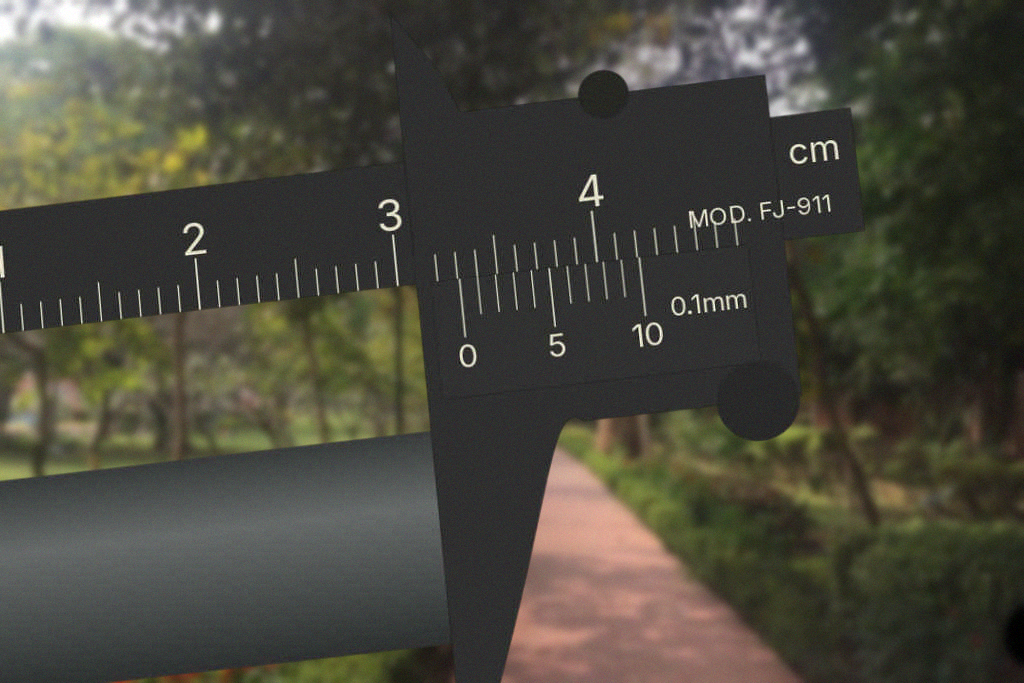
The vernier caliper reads 33.1 mm
